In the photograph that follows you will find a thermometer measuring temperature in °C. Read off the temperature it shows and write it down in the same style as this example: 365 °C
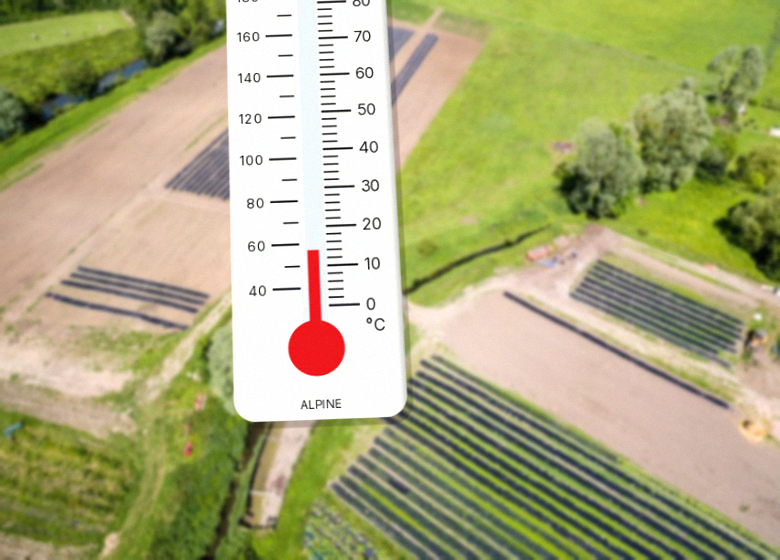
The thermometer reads 14 °C
